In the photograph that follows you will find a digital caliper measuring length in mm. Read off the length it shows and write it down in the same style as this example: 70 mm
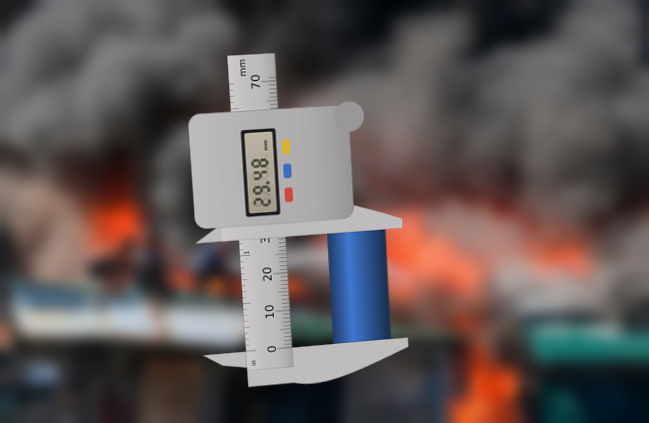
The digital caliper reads 29.48 mm
